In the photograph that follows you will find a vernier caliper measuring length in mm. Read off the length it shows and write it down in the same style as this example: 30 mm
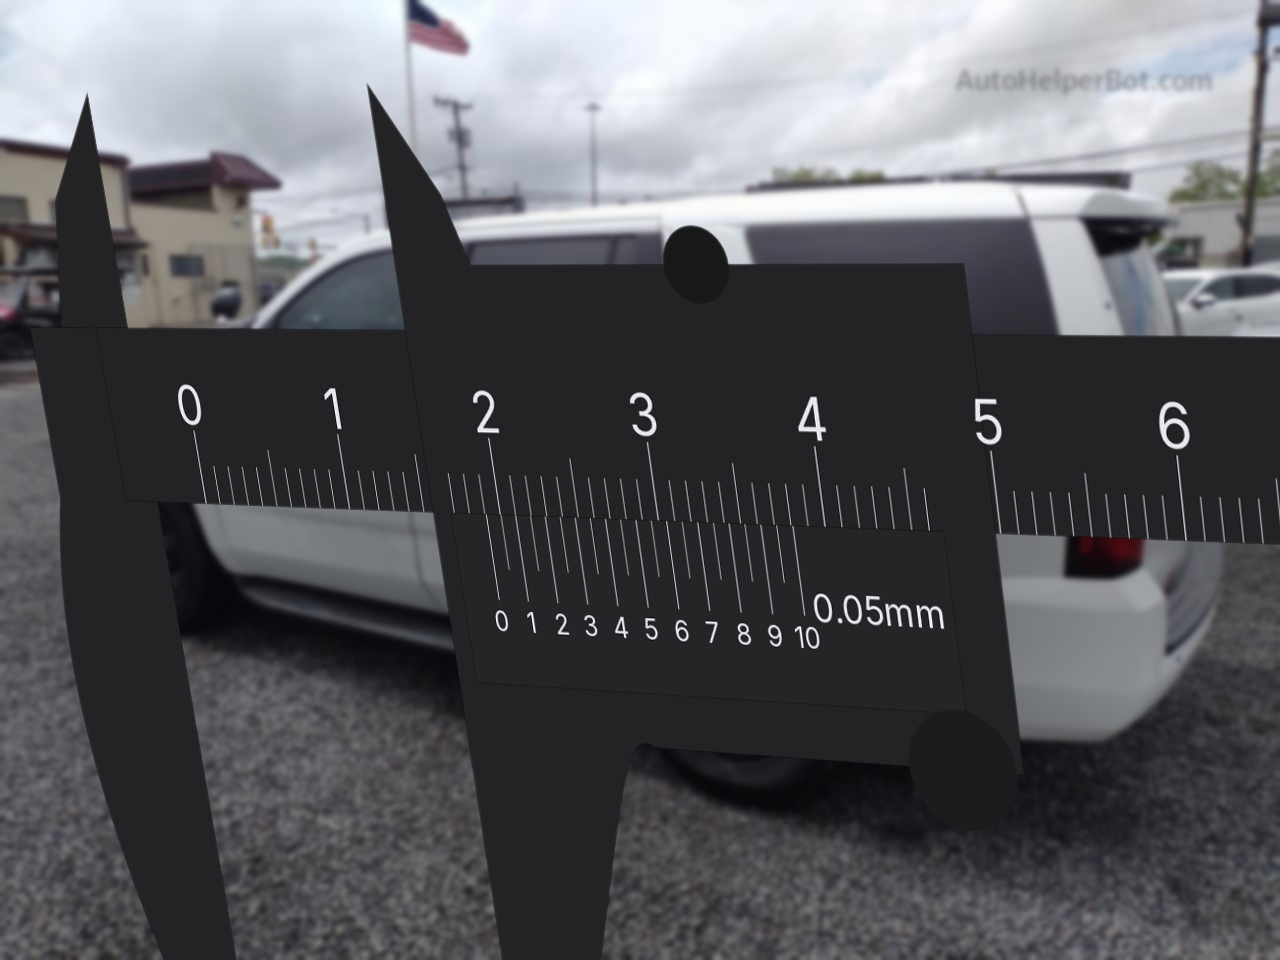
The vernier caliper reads 19.1 mm
